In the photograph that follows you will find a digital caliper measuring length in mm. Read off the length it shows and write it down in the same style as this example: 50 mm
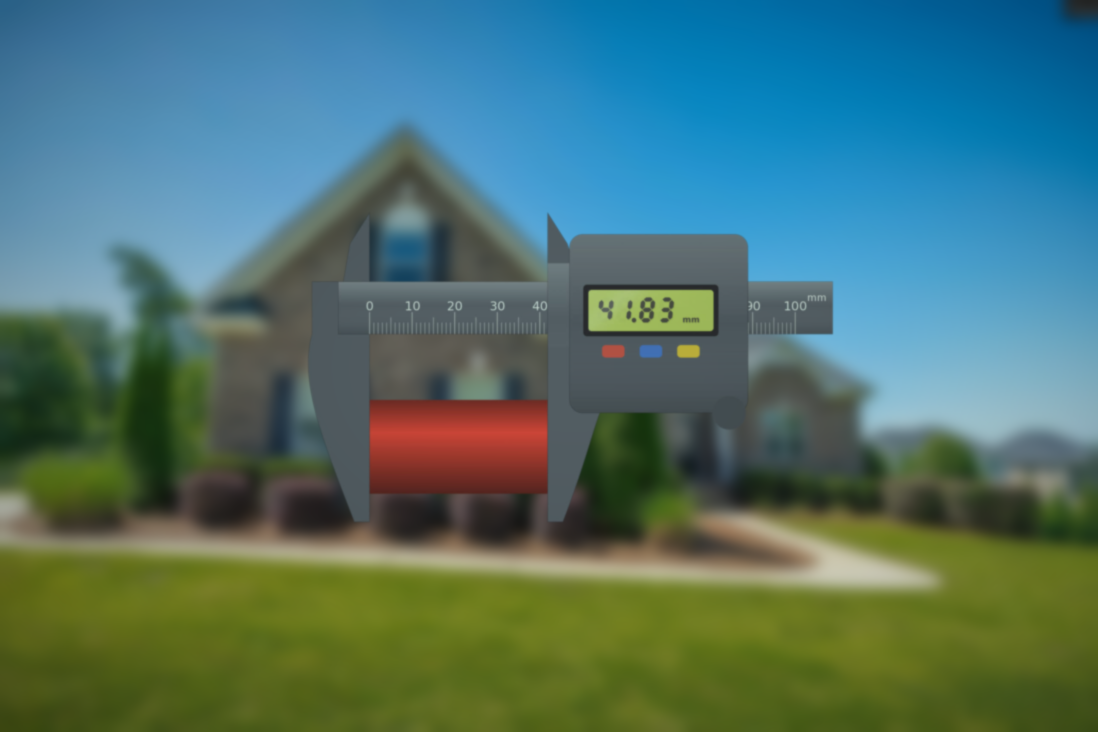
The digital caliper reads 41.83 mm
